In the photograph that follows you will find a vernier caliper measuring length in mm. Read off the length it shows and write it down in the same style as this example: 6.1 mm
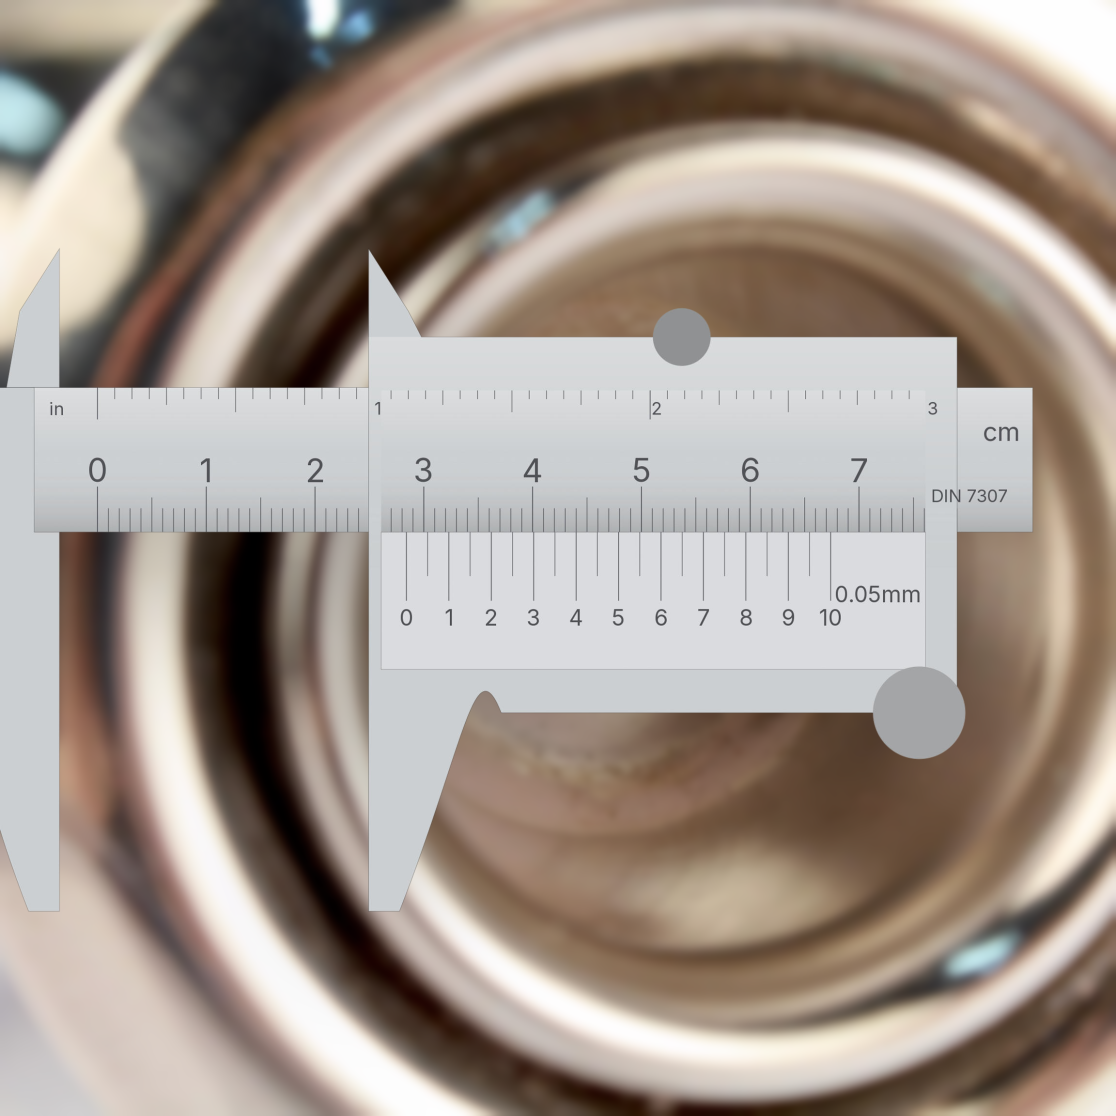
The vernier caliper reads 28.4 mm
